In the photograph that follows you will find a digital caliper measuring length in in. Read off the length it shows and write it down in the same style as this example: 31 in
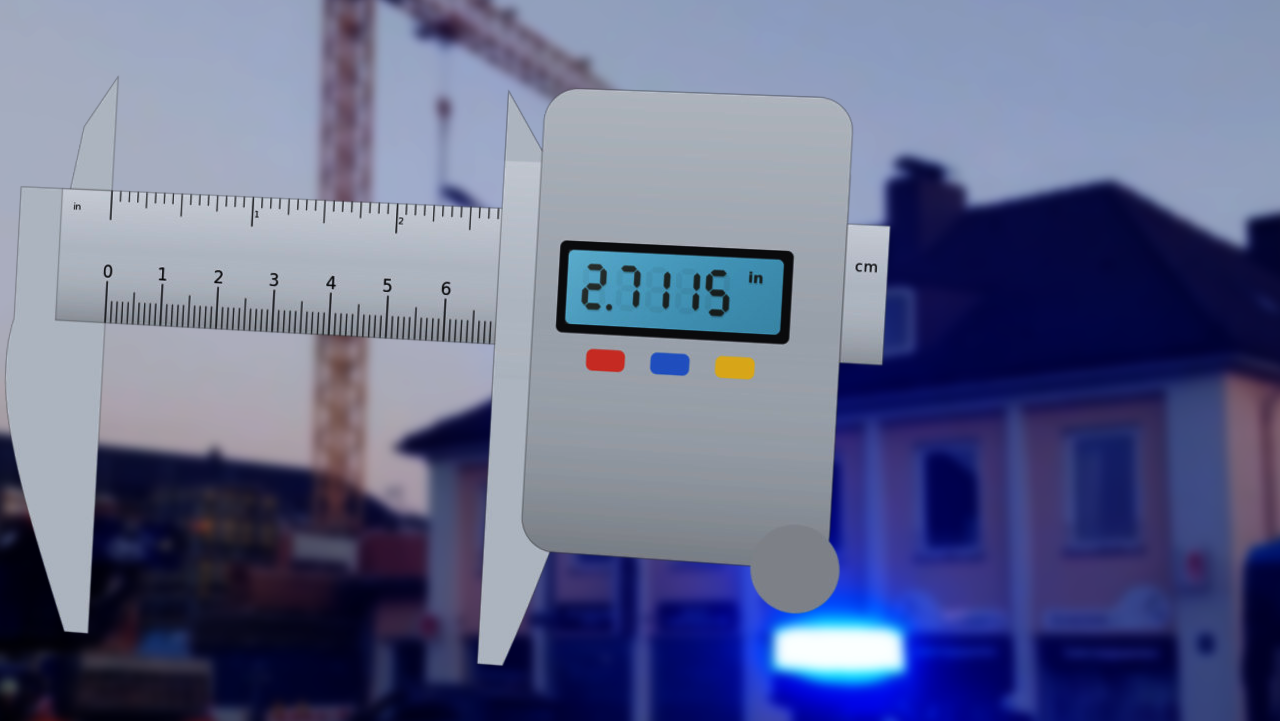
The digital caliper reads 2.7115 in
